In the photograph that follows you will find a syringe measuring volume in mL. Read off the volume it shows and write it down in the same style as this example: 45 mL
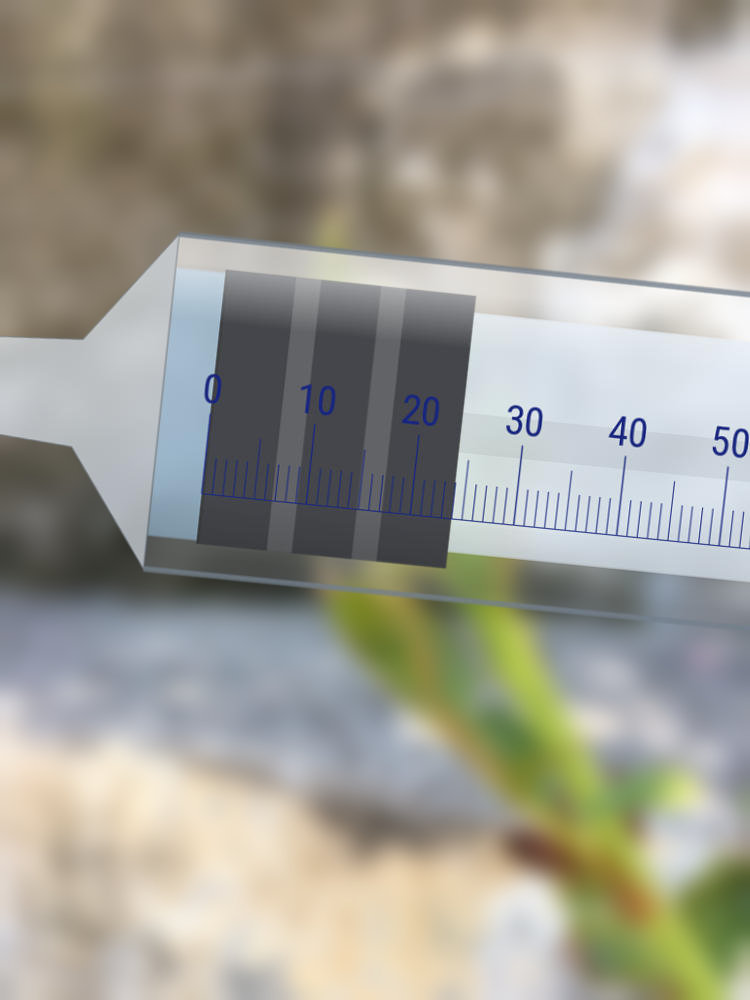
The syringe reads 0 mL
